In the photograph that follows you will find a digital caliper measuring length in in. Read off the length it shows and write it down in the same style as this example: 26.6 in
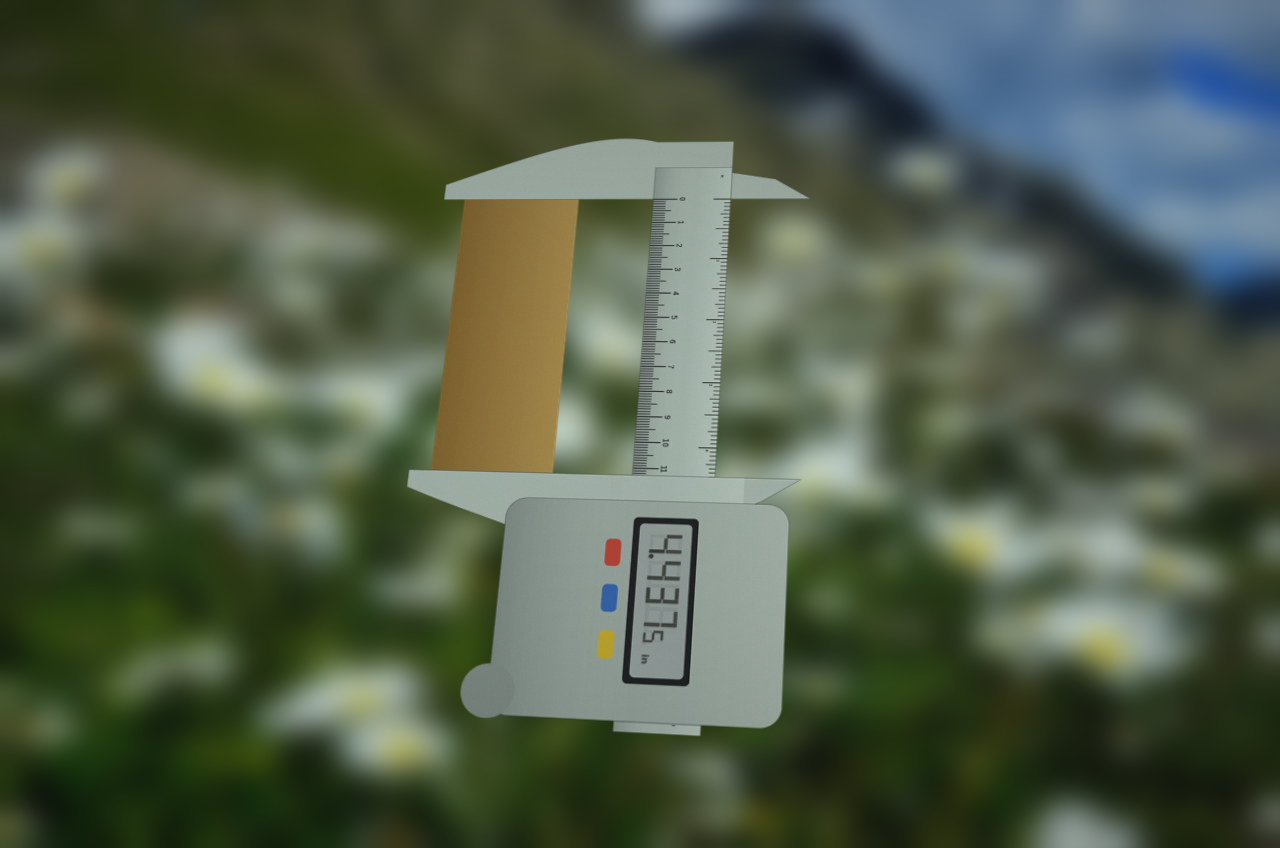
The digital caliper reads 4.4375 in
